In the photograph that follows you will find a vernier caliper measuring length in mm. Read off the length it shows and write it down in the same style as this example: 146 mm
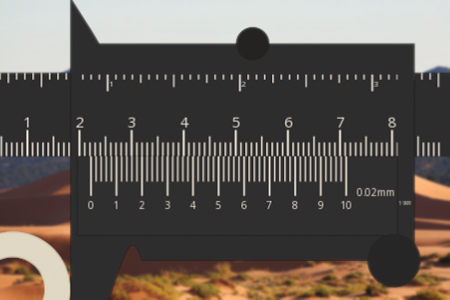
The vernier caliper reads 22.2 mm
